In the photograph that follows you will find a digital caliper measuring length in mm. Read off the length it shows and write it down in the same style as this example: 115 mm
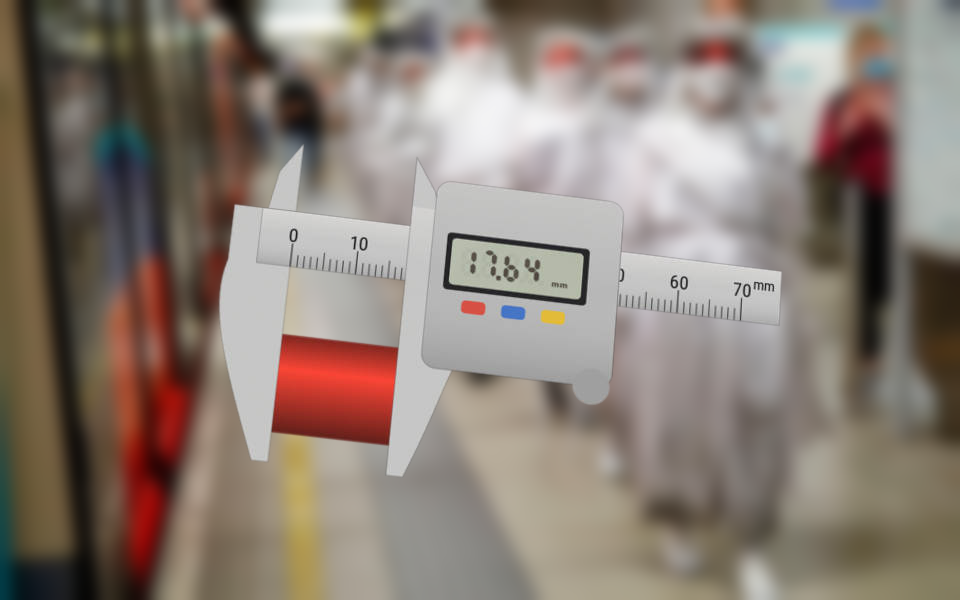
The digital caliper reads 17.64 mm
